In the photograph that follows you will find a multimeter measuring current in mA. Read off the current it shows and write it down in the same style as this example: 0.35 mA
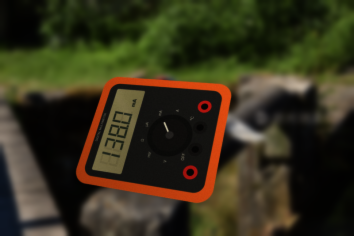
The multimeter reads 138.0 mA
